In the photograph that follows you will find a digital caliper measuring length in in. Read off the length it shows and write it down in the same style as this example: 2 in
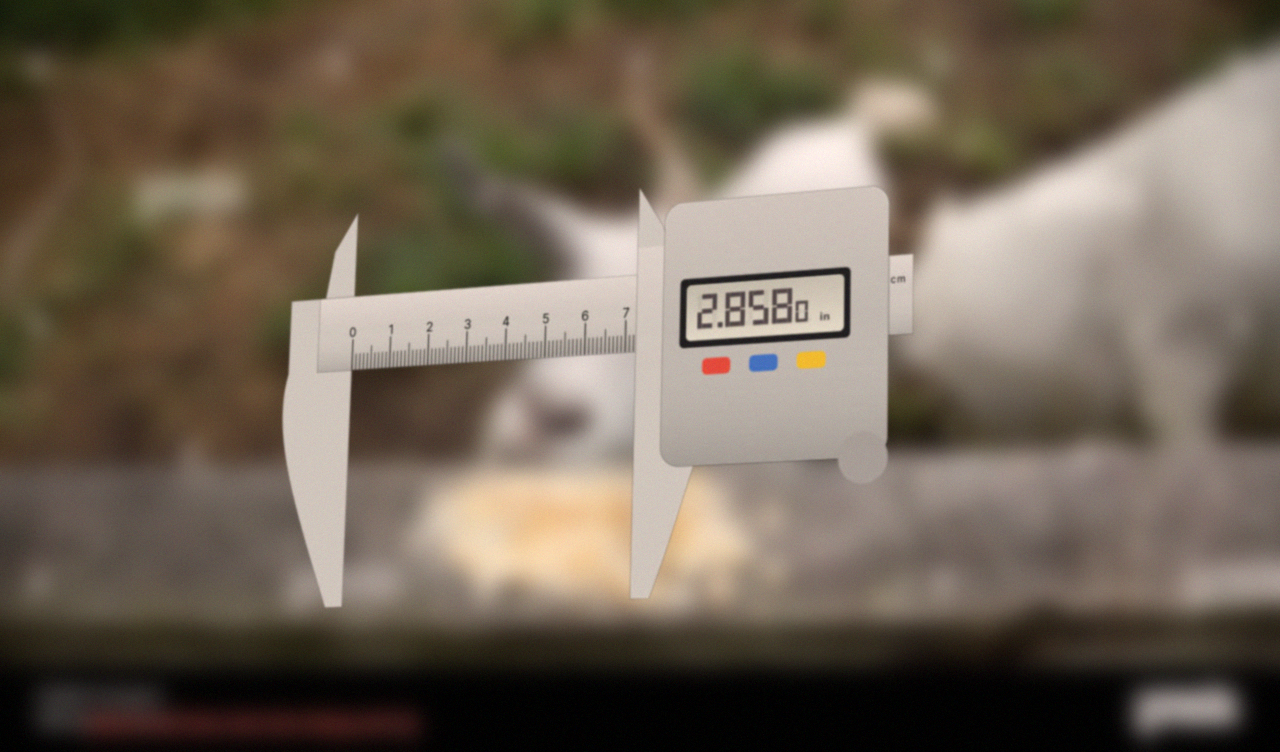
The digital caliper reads 2.8580 in
